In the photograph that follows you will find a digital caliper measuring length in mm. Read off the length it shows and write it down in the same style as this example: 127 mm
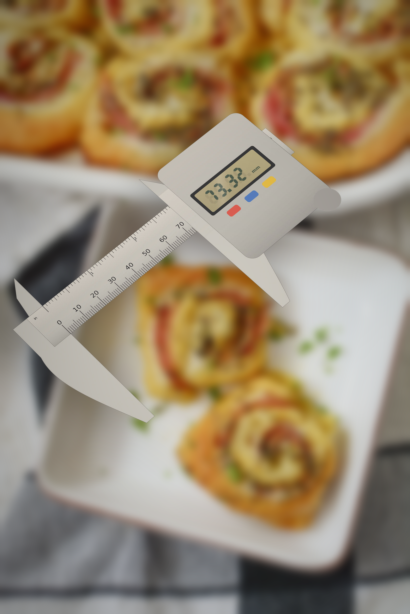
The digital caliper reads 73.32 mm
